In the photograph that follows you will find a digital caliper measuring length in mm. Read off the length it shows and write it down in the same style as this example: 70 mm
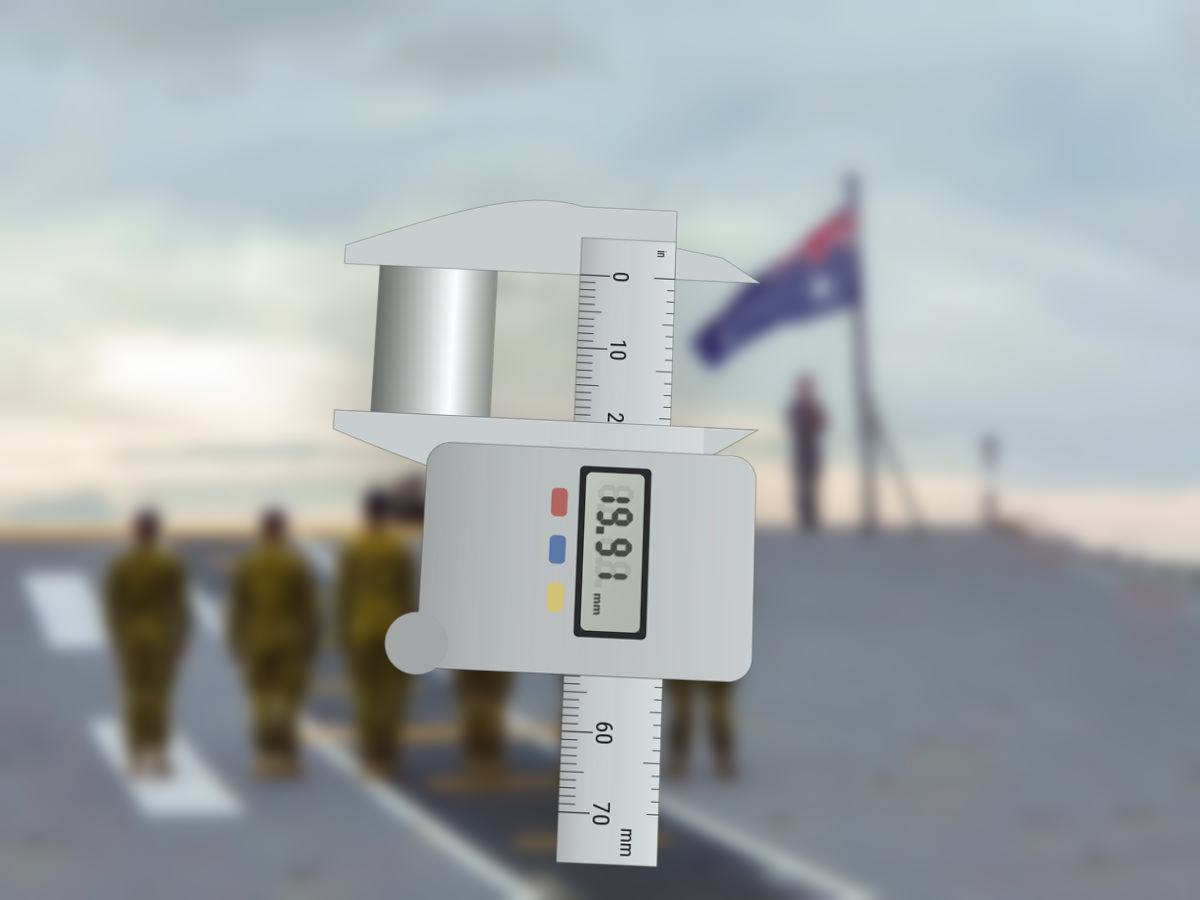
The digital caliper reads 19.91 mm
